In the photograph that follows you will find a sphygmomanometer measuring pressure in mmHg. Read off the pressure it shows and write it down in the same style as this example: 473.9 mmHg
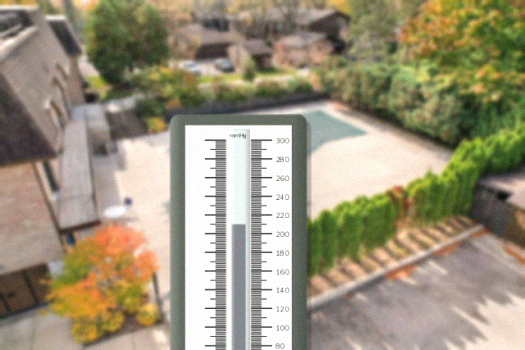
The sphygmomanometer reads 210 mmHg
